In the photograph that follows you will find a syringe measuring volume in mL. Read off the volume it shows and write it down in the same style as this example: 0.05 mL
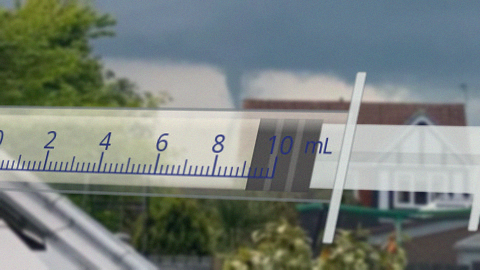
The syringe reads 9.2 mL
